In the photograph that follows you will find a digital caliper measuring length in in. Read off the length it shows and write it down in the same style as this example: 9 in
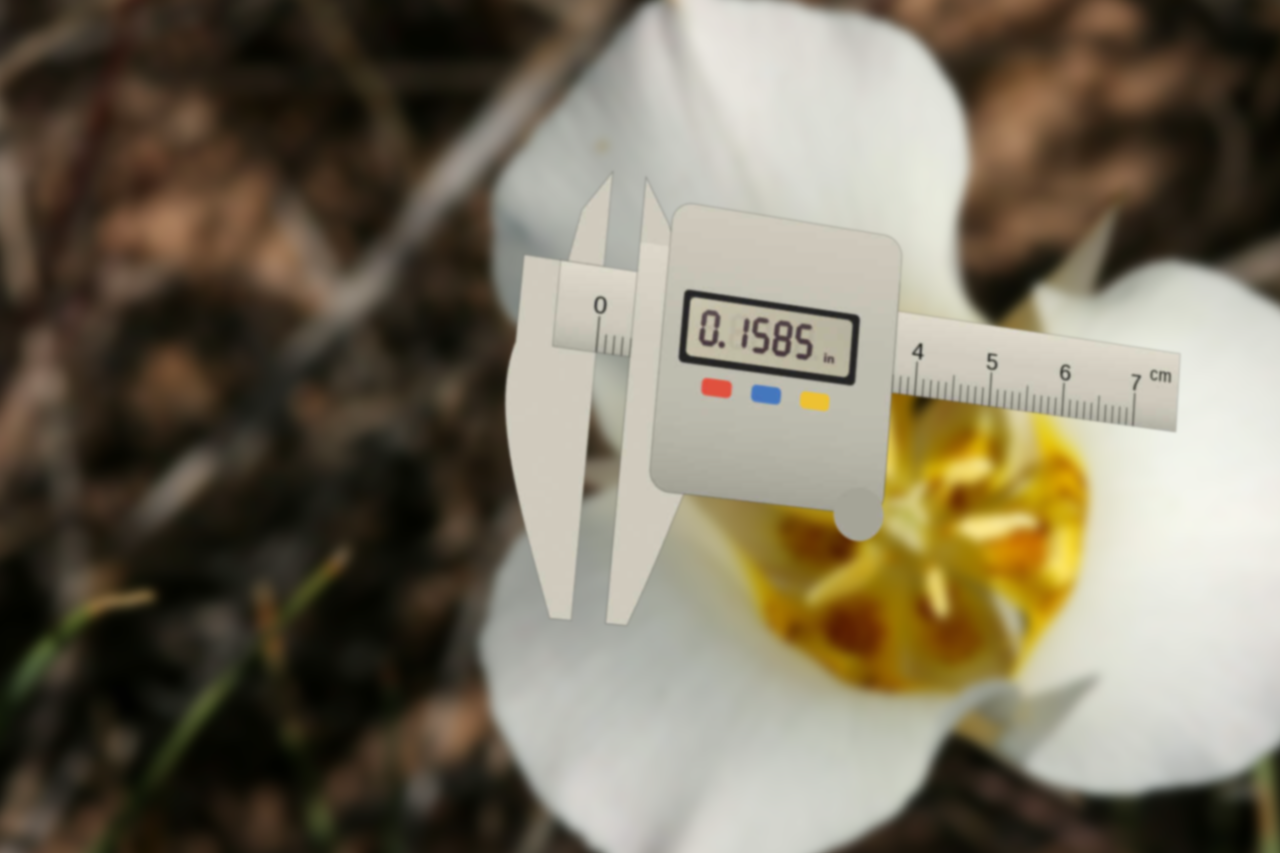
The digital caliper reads 0.1585 in
